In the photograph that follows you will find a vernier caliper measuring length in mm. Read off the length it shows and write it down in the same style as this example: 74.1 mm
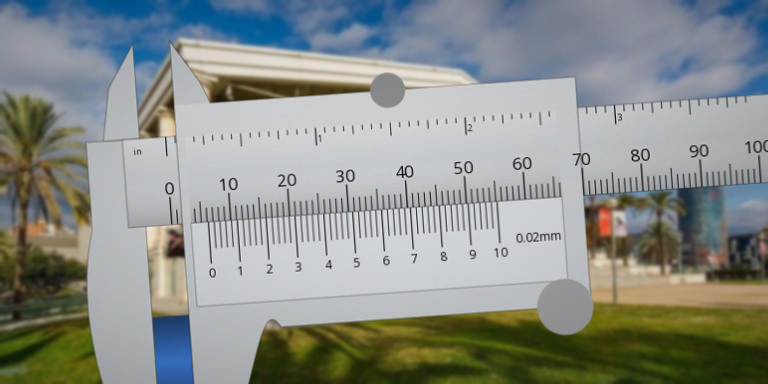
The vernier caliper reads 6.2 mm
